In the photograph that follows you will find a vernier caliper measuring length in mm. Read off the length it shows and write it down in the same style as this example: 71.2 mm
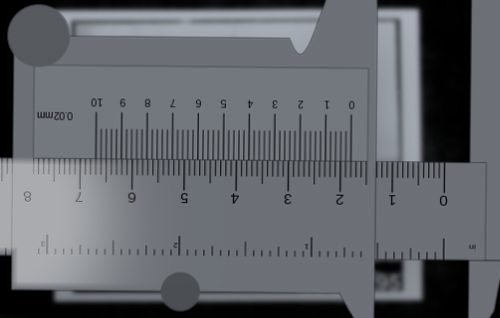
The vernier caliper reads 18.0 mm
